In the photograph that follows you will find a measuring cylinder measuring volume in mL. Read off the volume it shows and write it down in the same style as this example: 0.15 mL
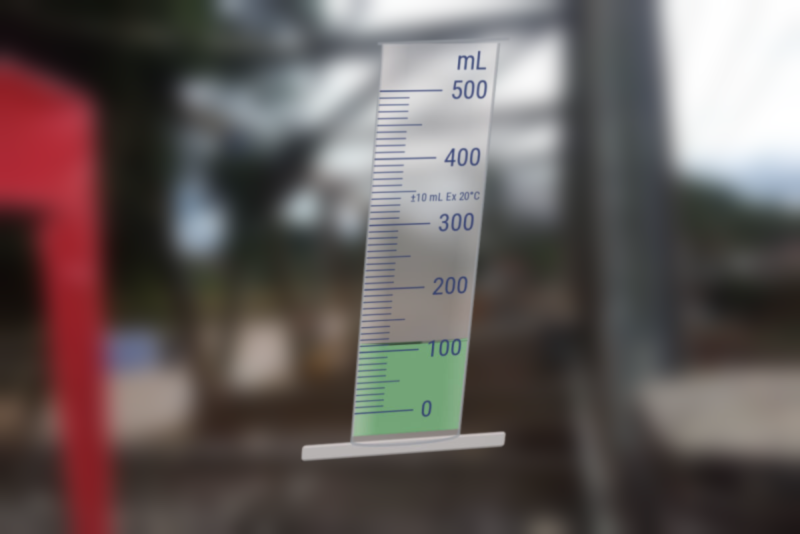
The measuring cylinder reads 110 mL
